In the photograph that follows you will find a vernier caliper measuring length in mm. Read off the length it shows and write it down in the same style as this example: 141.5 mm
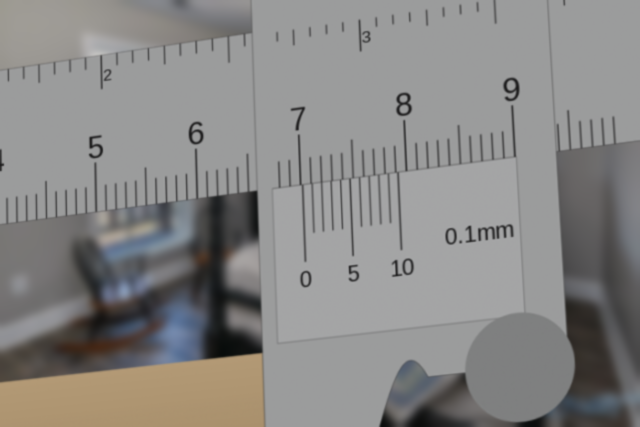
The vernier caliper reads 70.2 mm
